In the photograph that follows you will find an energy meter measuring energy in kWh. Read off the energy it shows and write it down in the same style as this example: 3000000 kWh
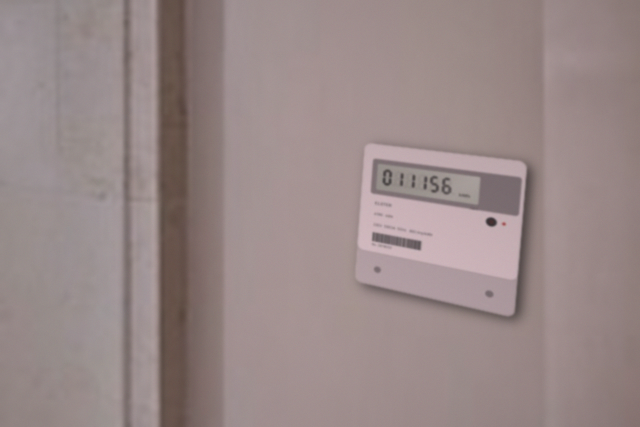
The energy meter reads 11156 kWh
